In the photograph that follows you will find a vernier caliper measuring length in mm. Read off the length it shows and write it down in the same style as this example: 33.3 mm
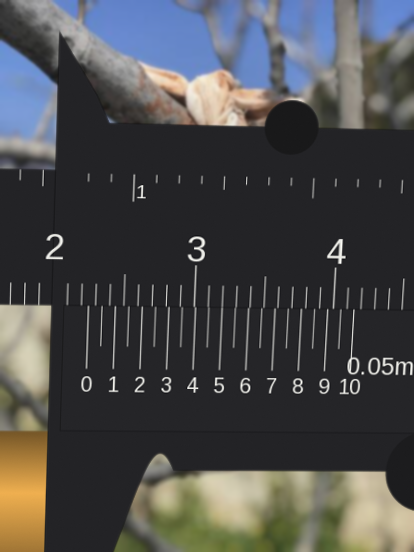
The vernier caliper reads 22.5 mm
